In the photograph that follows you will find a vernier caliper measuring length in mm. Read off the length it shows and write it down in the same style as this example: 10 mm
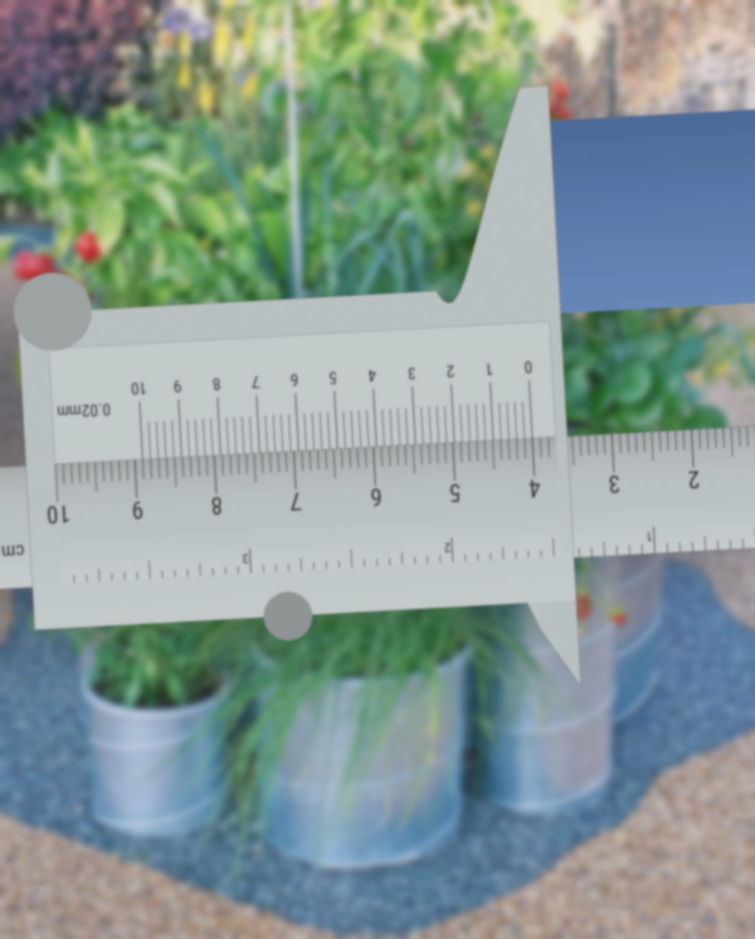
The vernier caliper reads 40.0 mm
